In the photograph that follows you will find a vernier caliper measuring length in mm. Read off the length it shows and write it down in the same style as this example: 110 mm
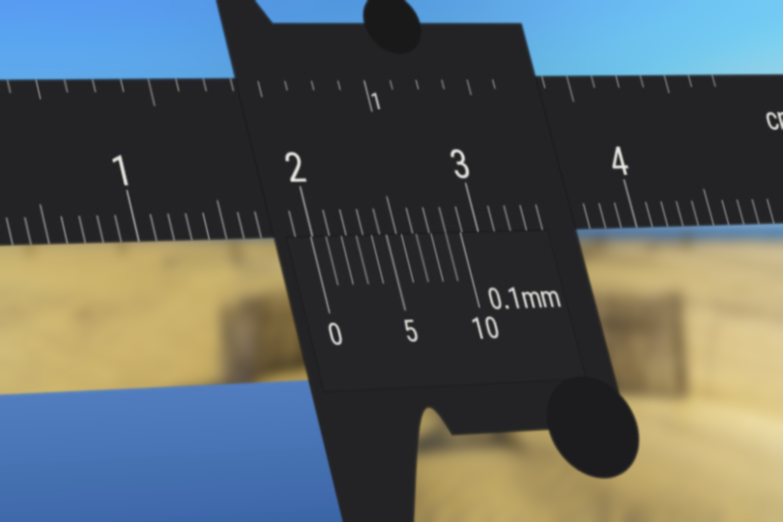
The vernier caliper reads 19.9 mm
